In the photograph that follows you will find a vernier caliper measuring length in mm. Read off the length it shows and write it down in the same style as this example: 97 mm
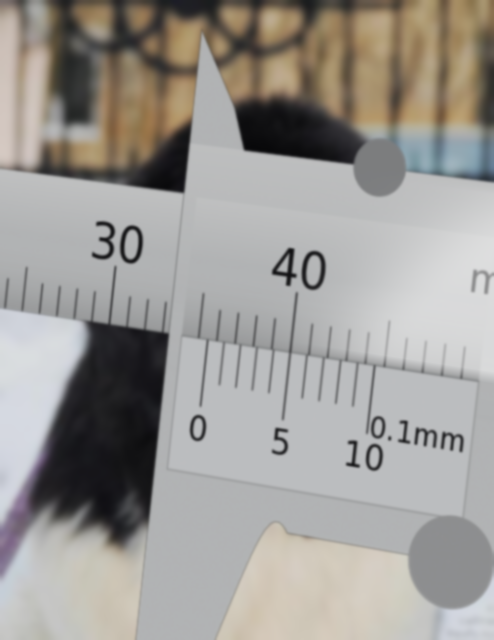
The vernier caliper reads 35.5 mm
